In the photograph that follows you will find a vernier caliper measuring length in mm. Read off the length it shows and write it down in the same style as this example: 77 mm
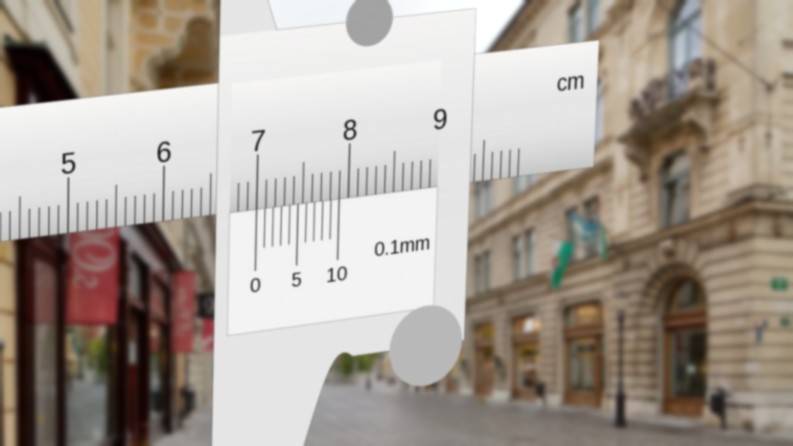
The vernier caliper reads 70.0 mm
